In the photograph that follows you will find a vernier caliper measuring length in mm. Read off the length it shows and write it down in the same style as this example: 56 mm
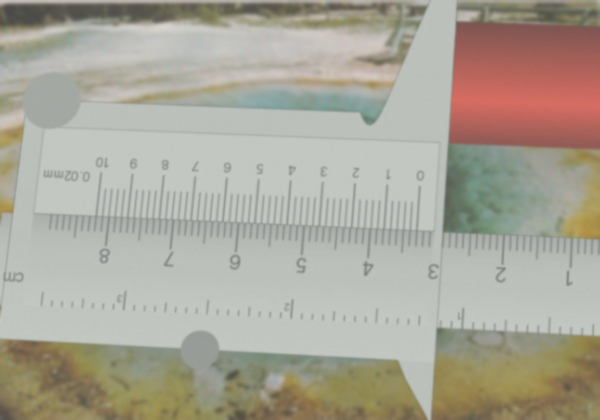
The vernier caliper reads 33.0 mm
